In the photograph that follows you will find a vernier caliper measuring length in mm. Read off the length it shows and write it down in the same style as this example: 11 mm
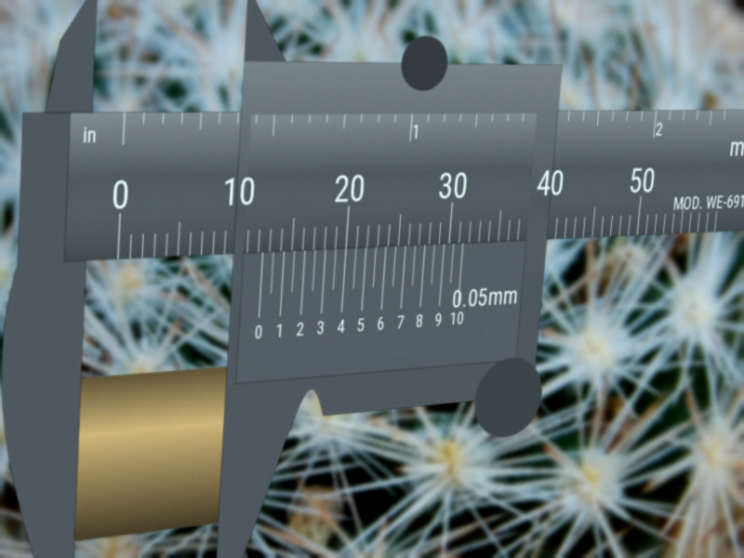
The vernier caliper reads 12.4 mm
